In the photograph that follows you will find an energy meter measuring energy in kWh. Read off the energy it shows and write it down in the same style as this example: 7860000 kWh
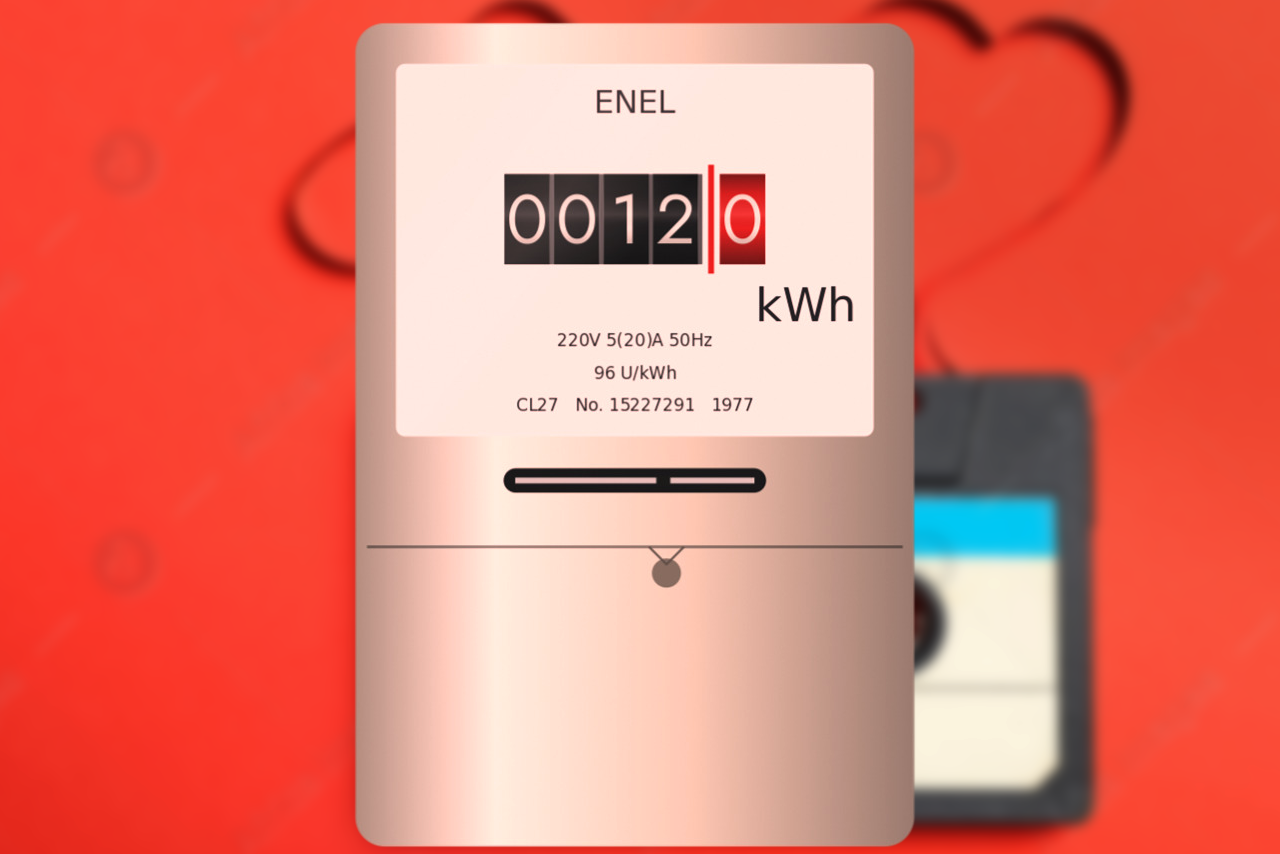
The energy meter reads 12.0 kWh
